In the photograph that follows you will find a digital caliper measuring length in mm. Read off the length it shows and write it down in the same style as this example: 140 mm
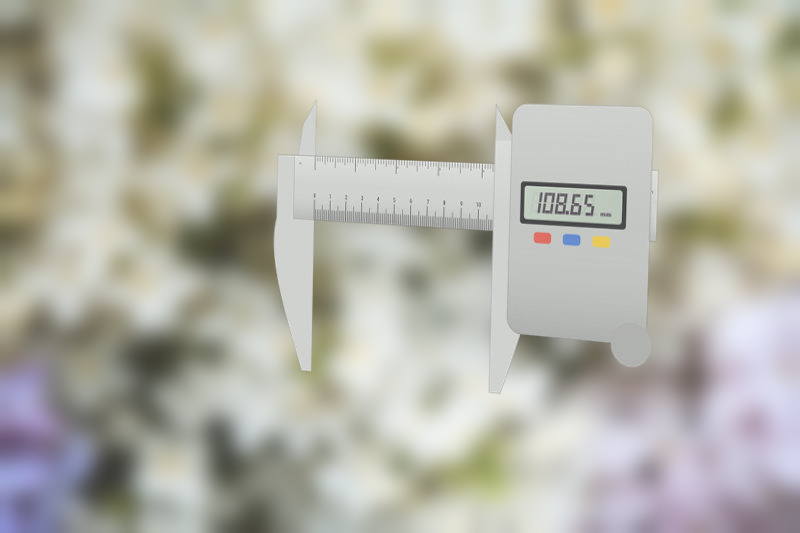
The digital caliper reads 108.65 mm
